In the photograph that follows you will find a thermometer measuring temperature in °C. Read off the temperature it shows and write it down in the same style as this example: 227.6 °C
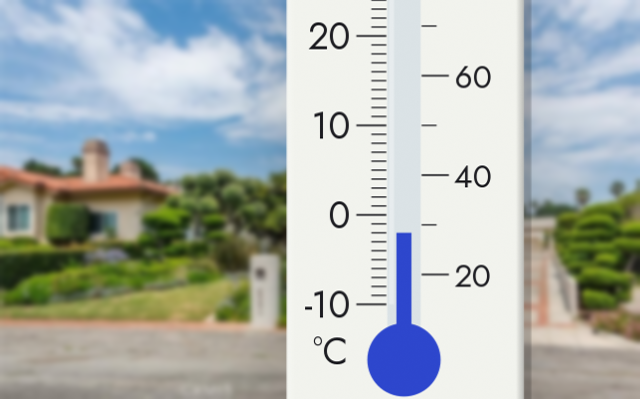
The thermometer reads -2 °C
